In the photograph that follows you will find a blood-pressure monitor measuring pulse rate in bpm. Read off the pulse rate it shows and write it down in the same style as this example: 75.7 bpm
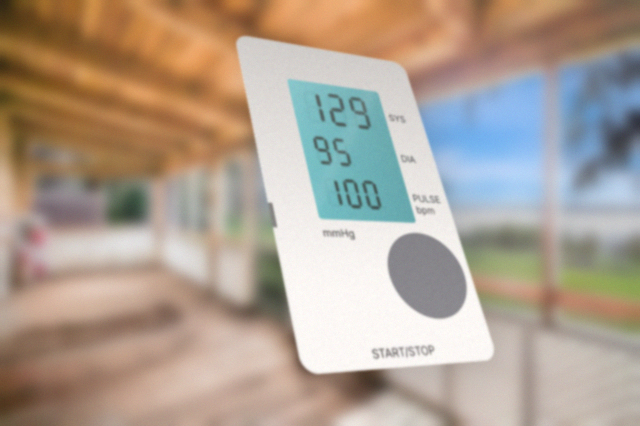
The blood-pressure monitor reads 100 bpm
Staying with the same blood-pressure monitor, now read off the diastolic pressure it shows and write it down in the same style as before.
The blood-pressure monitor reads 95 mmHg
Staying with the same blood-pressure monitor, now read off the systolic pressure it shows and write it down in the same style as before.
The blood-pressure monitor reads 129 mmHg
